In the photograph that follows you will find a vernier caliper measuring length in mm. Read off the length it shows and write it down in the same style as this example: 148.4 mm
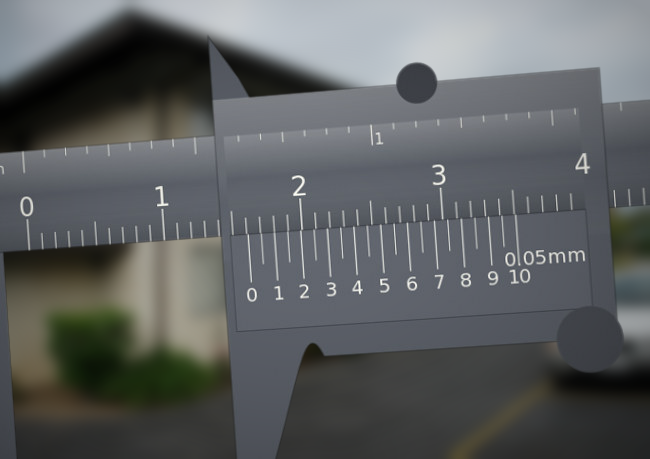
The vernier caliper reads 16.1 mm
